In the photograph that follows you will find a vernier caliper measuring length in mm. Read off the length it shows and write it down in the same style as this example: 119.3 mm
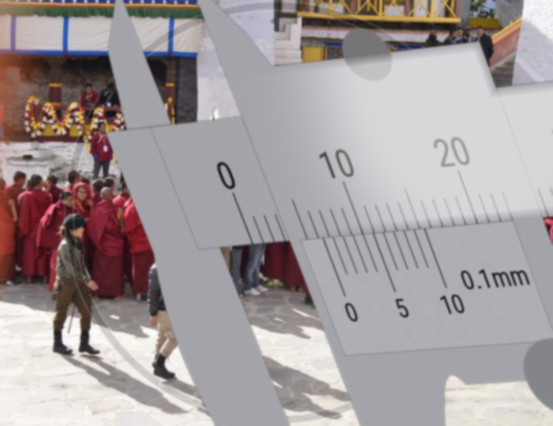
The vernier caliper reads 6.4 mm
